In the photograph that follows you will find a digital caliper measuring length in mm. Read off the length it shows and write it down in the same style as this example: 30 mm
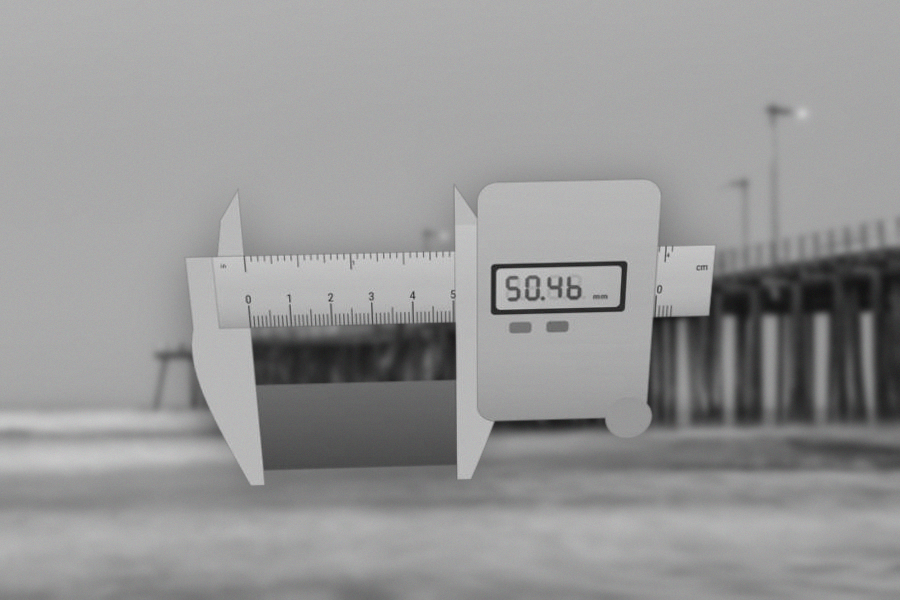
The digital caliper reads 50.46 mm
